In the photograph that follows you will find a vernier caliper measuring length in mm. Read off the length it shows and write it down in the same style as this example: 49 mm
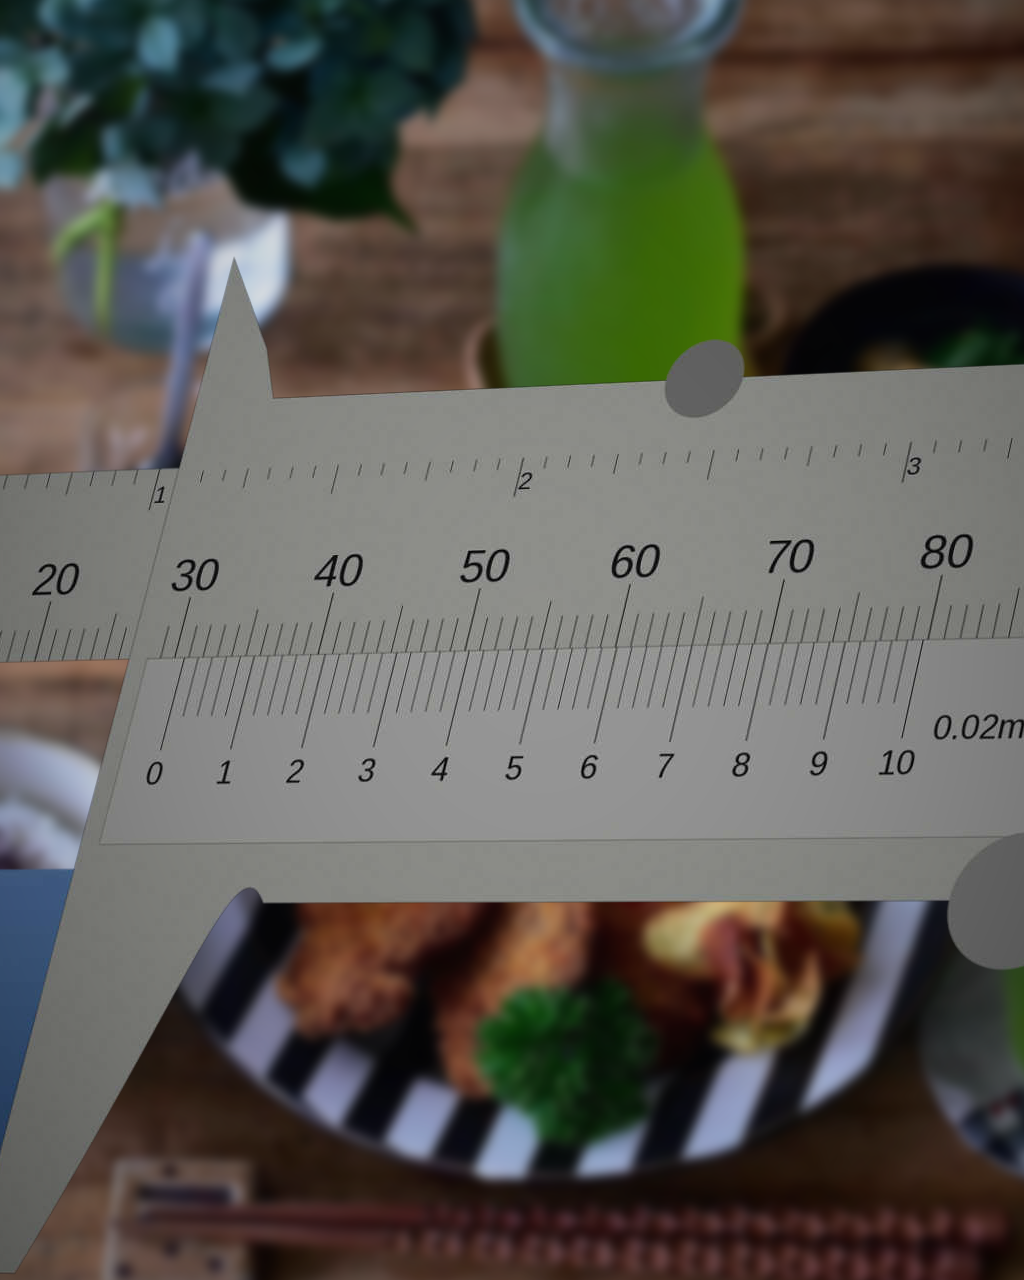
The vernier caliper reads 30.7 mm
